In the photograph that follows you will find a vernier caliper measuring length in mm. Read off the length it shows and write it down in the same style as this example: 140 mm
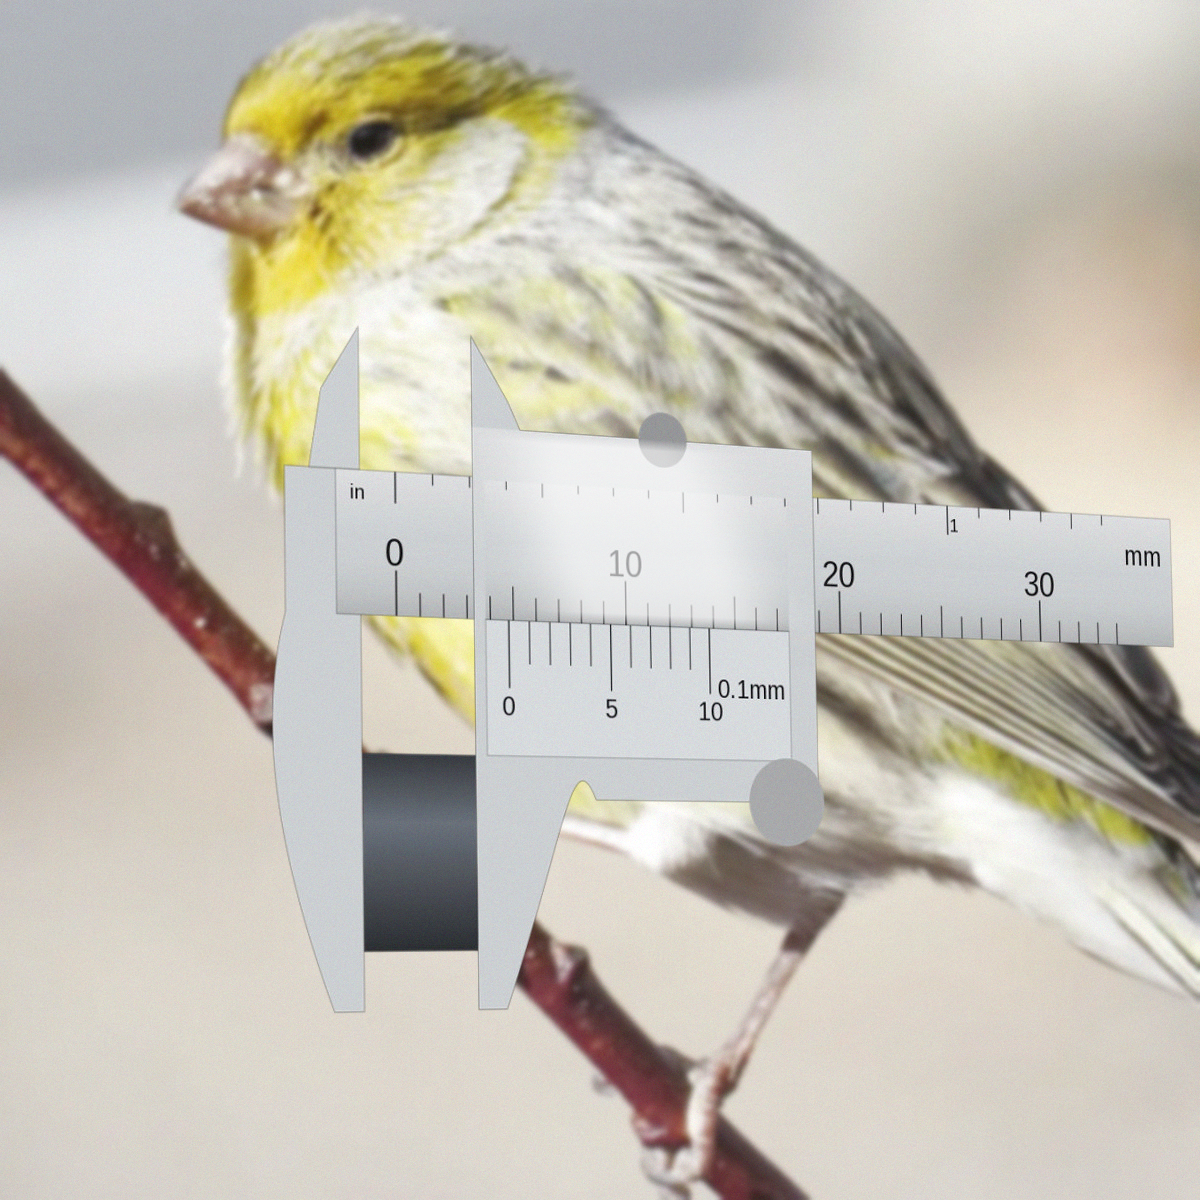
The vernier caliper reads 4.8 mm
